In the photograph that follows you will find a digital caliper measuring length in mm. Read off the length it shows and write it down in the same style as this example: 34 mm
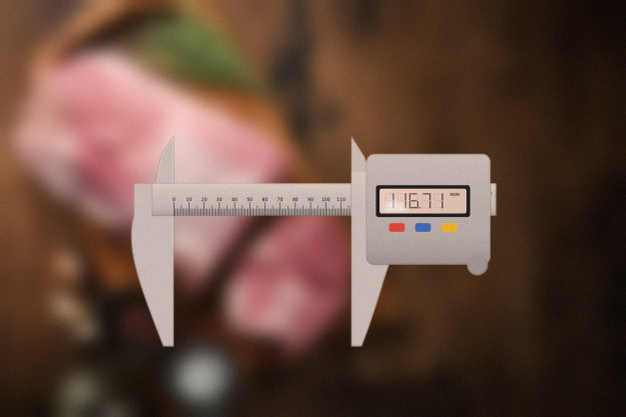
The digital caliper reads 116.71 mm
